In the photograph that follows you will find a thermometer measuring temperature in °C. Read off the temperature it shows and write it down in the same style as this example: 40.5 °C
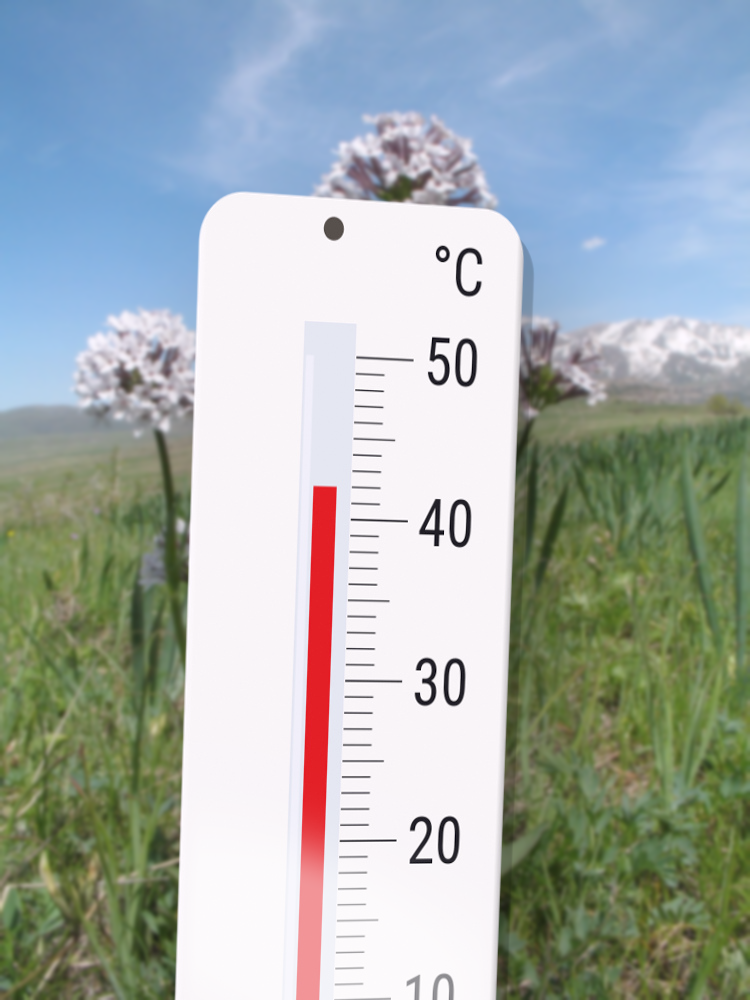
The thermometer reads 42 °C
